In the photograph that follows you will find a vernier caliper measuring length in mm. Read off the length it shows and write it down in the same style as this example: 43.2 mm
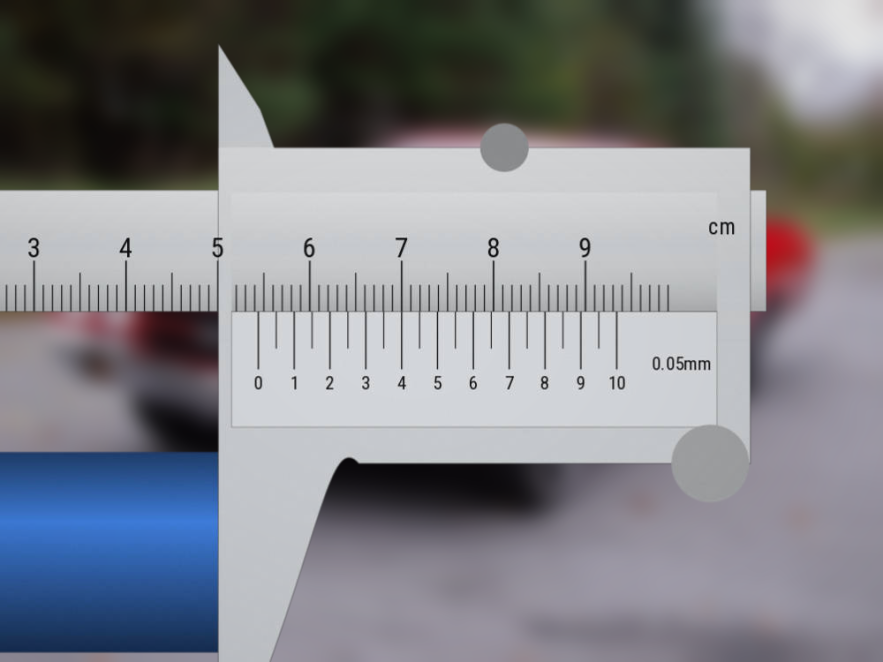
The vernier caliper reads 54.4 mm
